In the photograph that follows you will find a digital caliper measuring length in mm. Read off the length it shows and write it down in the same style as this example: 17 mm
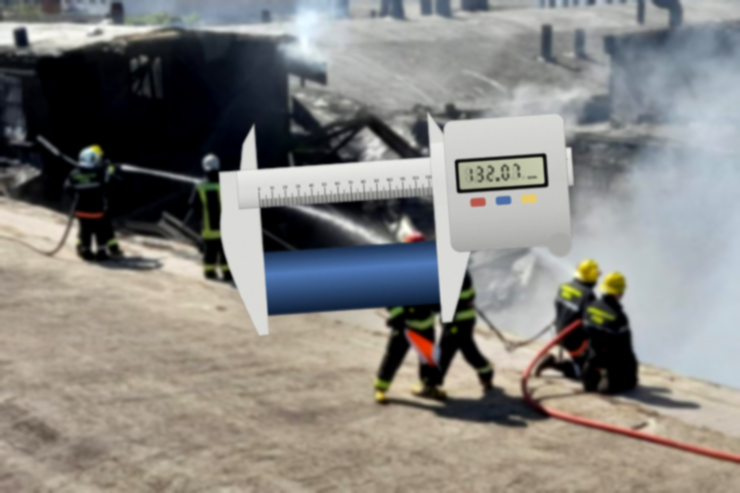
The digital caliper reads 132.07 mm
